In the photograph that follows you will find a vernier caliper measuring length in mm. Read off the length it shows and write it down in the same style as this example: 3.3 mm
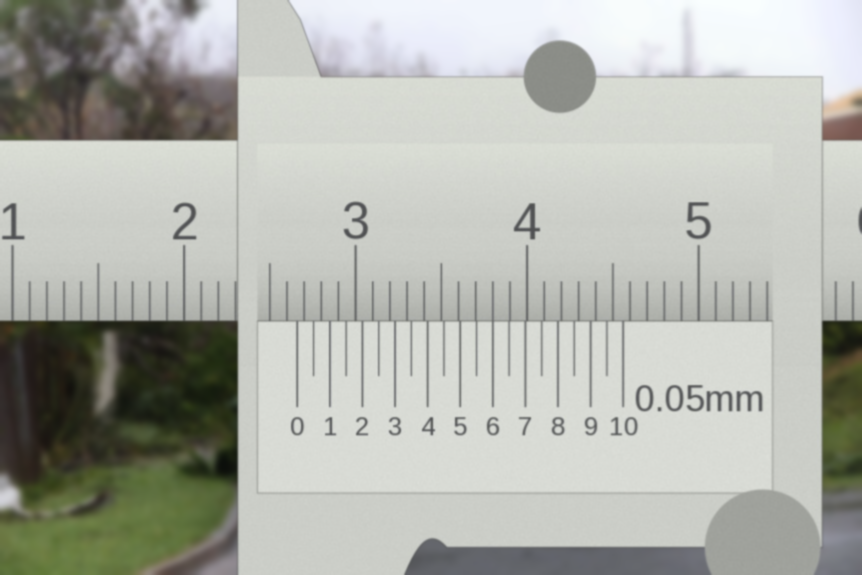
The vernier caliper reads 26.6 mm
